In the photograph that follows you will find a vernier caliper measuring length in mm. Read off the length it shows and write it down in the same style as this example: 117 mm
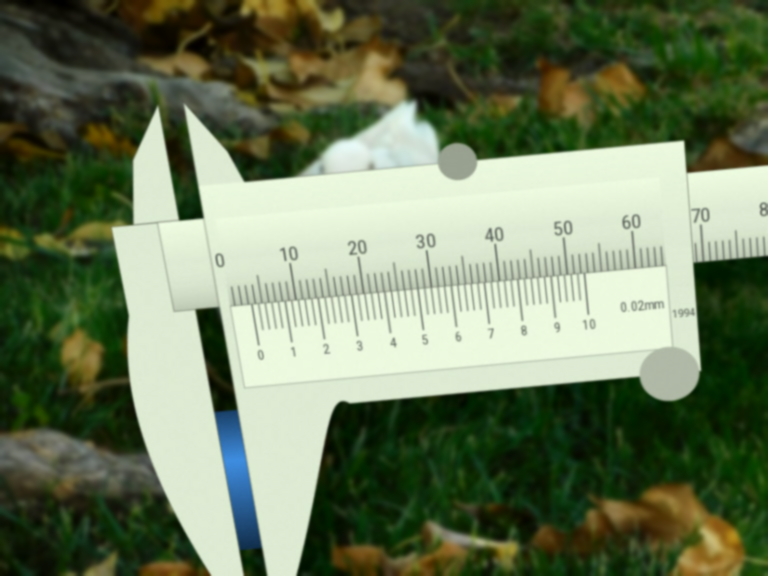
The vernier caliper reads 3.5 mm
